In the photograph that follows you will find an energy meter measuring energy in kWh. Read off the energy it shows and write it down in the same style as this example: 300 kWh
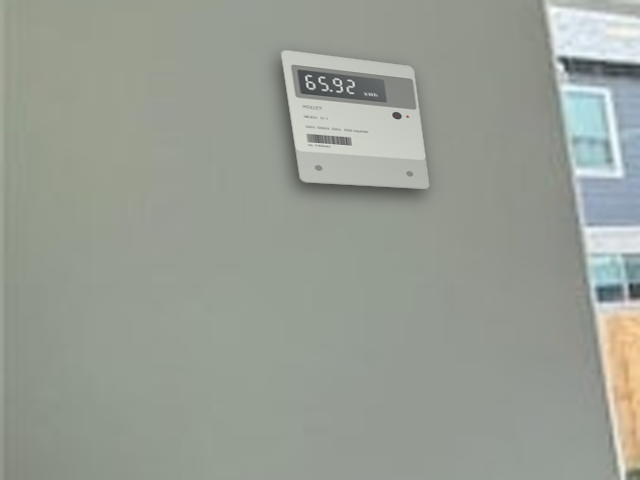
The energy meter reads 65.92 kWh
